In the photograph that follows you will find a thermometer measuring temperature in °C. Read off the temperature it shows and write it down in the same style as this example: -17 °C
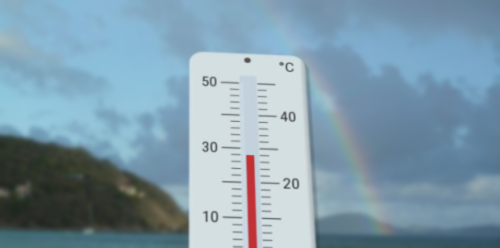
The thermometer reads 28 °C
